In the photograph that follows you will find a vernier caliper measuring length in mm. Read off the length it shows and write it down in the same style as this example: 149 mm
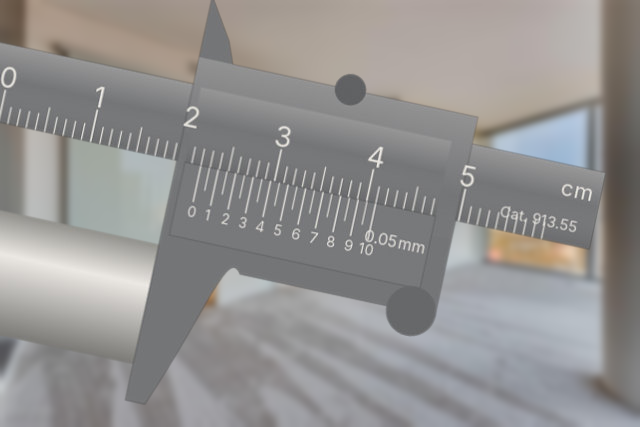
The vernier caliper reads 22.0 mm
